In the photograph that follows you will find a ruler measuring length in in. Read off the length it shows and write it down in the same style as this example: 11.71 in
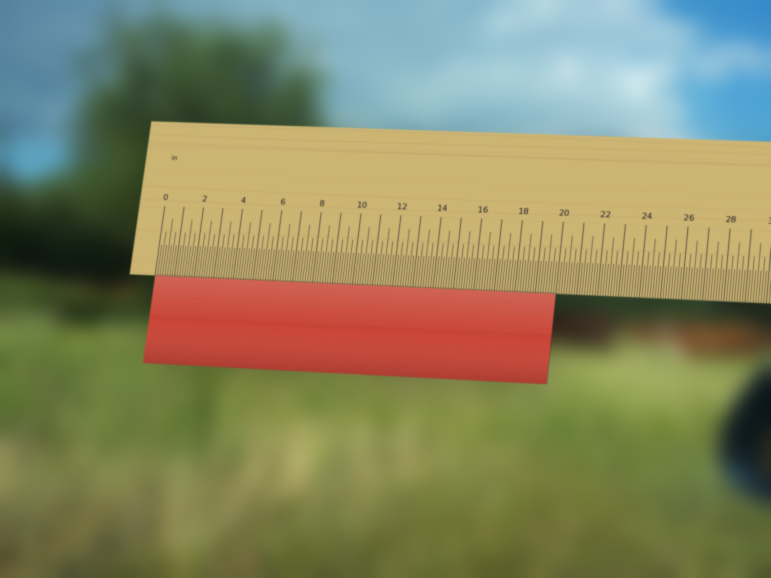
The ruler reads 20 in
